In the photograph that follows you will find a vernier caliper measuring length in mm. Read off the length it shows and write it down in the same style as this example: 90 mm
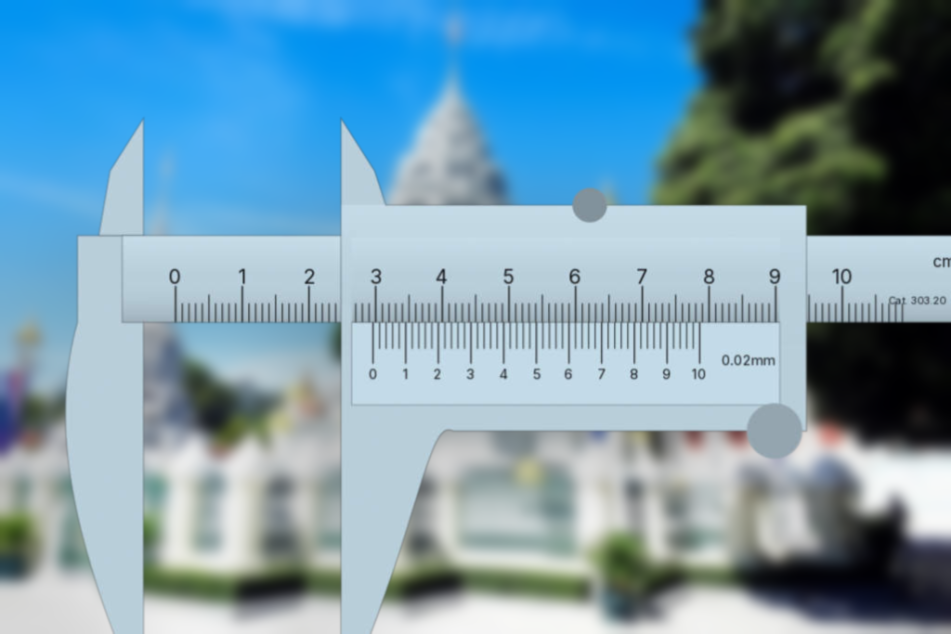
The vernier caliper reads 29.6 mm
